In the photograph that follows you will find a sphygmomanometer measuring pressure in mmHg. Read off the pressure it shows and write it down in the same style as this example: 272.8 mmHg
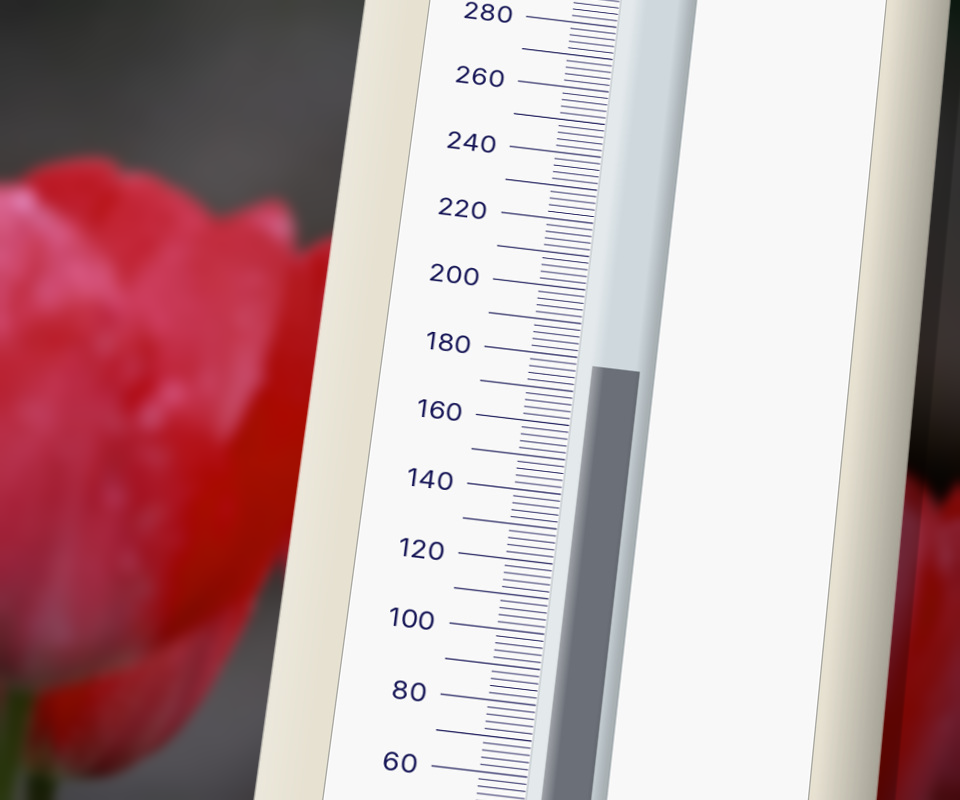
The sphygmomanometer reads 178 mmHg
